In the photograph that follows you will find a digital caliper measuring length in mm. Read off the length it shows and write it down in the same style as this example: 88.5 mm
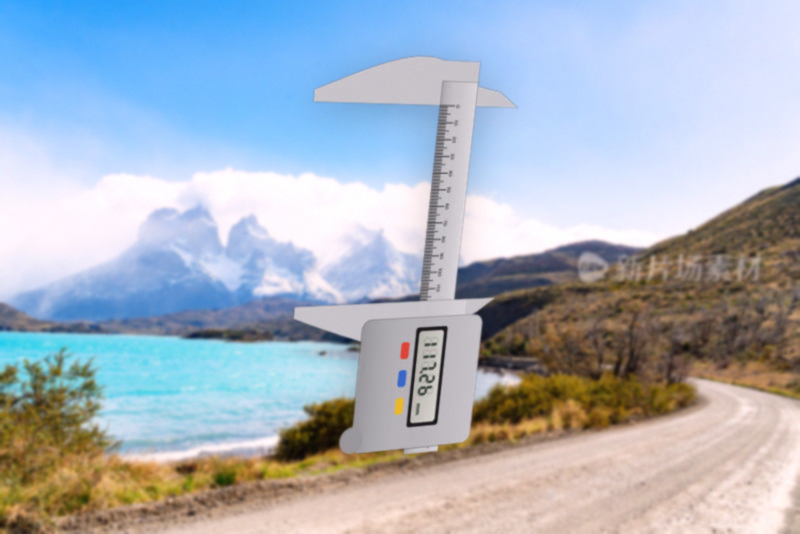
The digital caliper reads 117.26 mm
